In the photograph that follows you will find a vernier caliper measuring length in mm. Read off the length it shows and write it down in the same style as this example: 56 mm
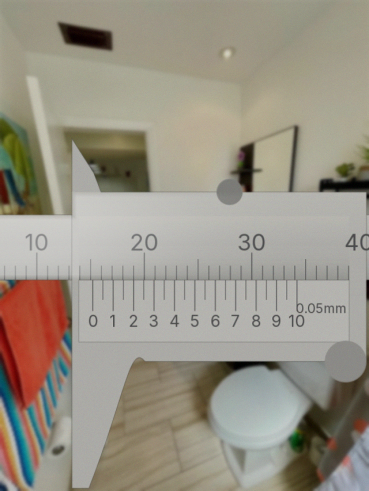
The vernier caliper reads 15.2 mm
